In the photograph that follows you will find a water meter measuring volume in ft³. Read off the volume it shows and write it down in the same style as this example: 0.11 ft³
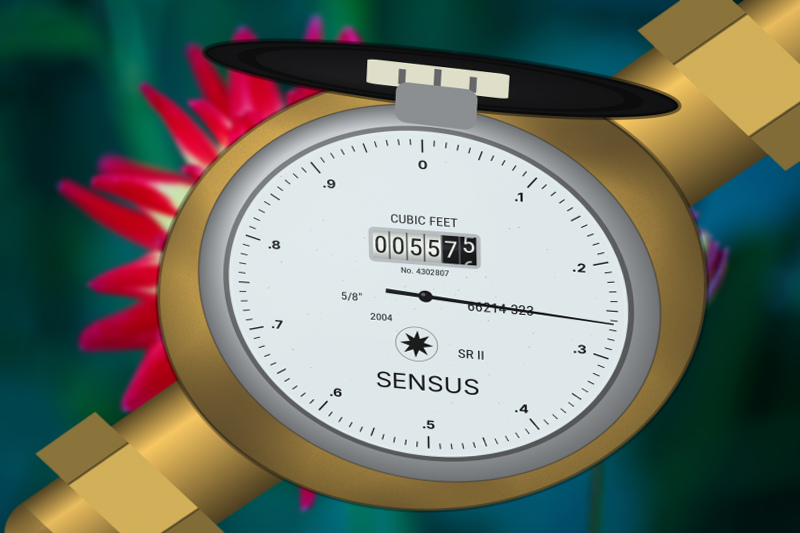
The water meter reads 5575.26 ft³
